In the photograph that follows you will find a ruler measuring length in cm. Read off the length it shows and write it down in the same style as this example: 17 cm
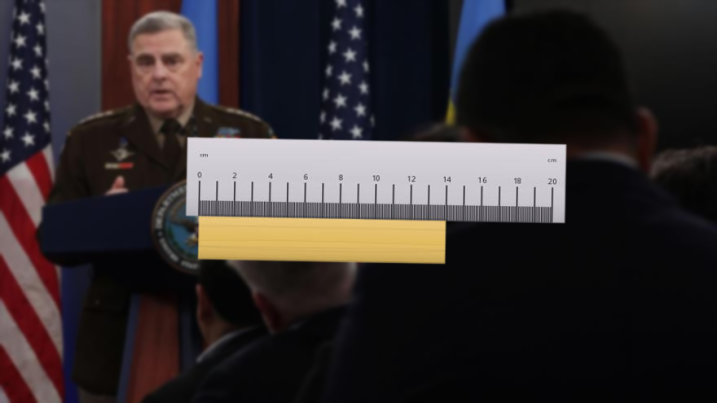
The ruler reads 14 cm
